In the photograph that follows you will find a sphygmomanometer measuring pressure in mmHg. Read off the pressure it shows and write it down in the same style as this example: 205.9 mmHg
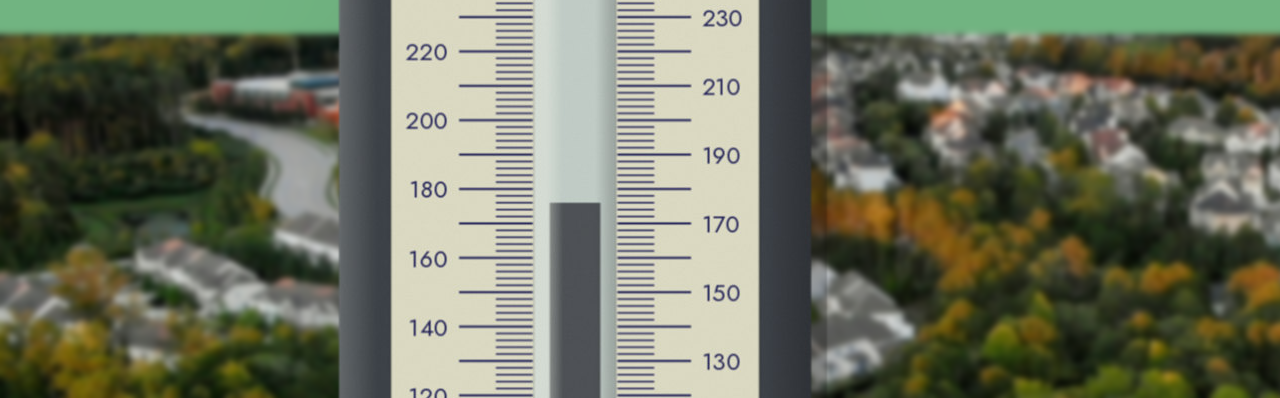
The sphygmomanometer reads 176 mmHg
